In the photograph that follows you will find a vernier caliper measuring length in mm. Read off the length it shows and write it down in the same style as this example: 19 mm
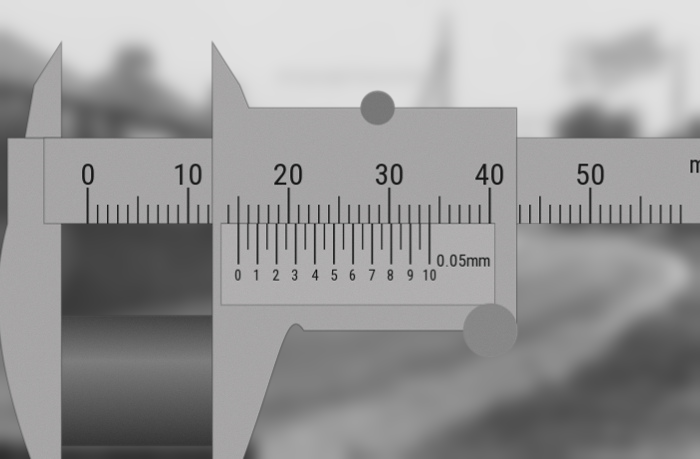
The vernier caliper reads 15.0 mm
